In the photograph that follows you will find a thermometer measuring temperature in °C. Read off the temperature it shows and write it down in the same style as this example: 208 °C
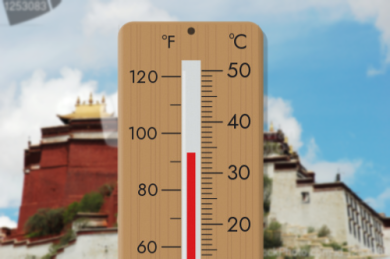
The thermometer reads 34 °C
